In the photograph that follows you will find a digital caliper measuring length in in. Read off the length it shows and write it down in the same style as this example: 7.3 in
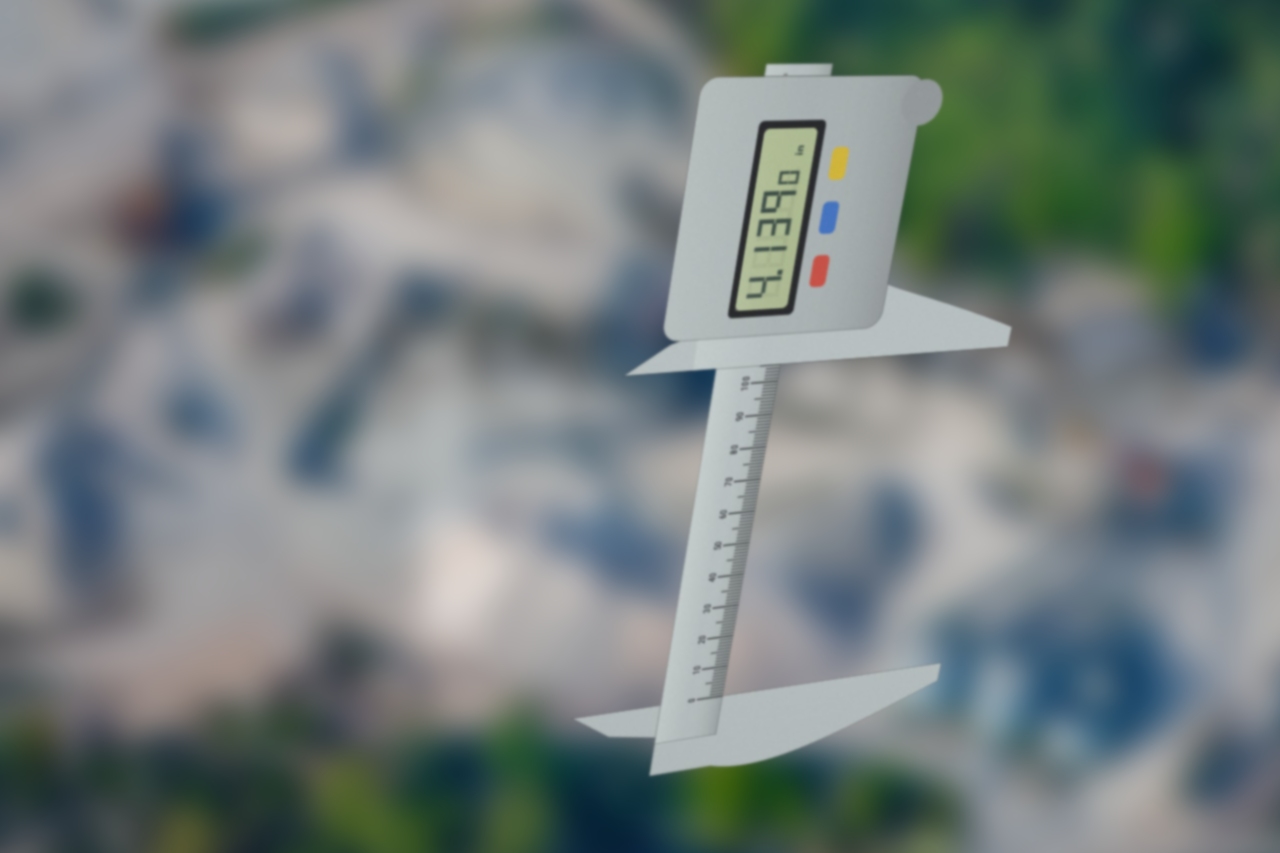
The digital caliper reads 4.1390 in
